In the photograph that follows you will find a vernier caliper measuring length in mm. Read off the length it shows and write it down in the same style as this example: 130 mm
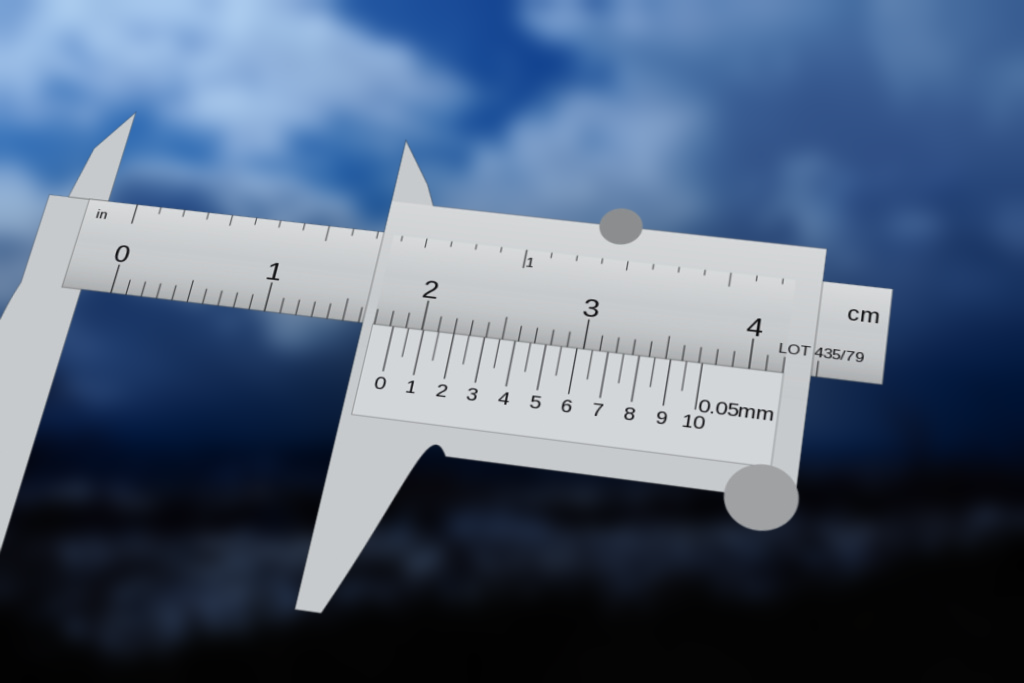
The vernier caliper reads 18.2 mm
